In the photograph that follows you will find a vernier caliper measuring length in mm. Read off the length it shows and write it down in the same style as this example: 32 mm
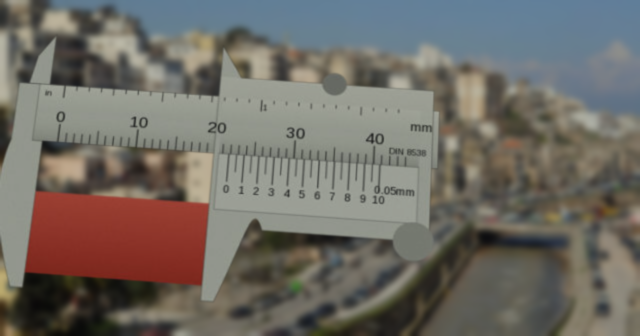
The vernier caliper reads 21.8 mm
